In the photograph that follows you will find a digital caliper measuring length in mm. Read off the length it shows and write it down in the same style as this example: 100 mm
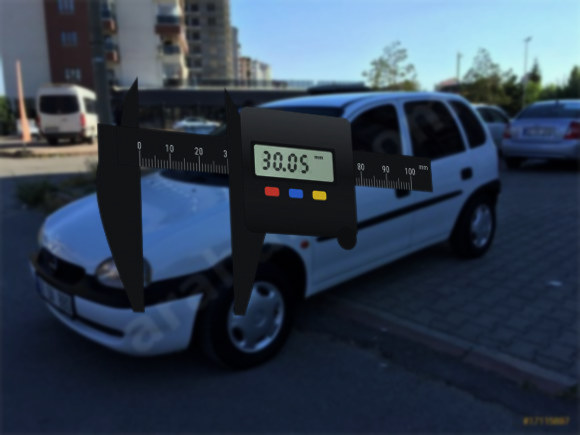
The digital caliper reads 30.05 mm
